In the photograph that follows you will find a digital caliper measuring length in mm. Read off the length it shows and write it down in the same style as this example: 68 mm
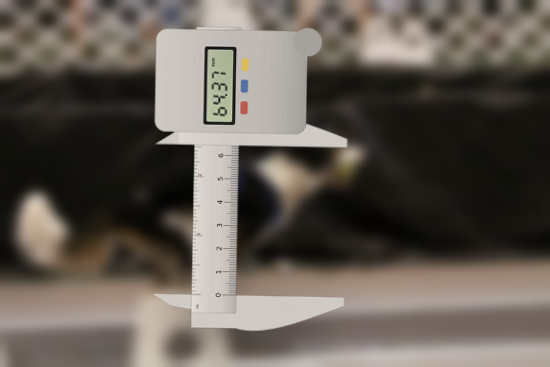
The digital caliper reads 64.37 mm
